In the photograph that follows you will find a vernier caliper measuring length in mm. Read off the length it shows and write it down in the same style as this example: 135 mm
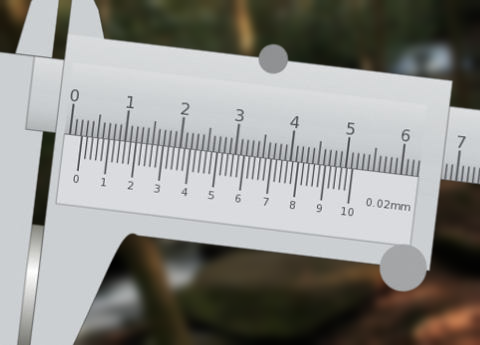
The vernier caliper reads 2.2 mm
